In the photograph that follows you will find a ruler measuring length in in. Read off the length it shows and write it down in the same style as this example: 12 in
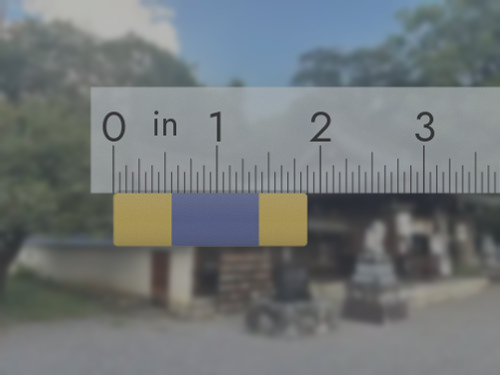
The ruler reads 1.875 in
